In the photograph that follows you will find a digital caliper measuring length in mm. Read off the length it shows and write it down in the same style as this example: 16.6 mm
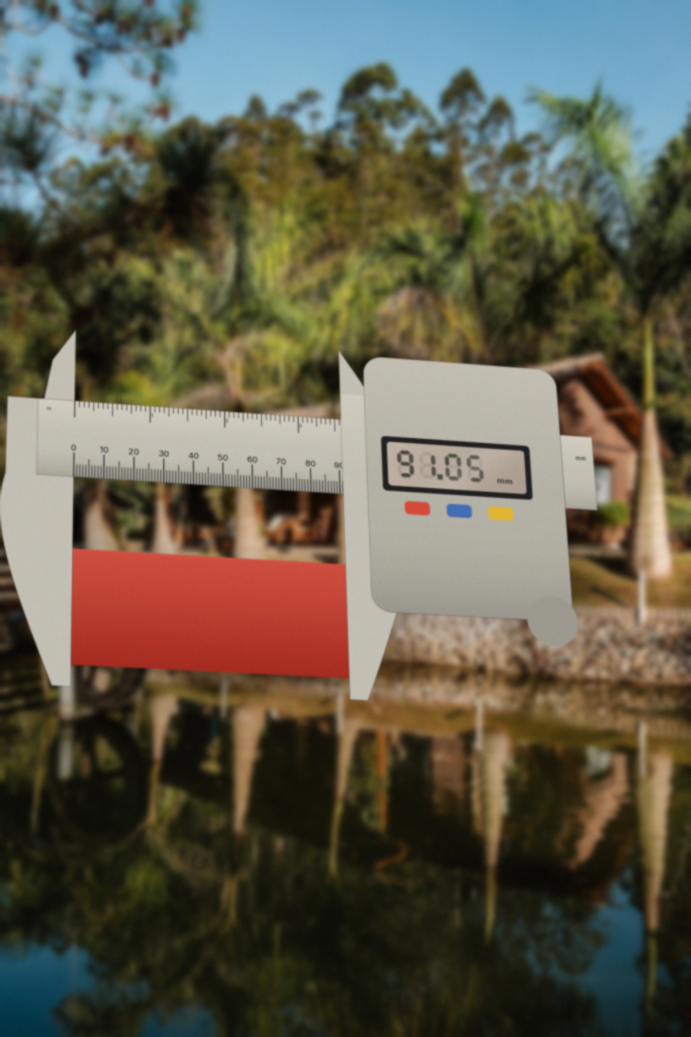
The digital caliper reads 91.05 mm
